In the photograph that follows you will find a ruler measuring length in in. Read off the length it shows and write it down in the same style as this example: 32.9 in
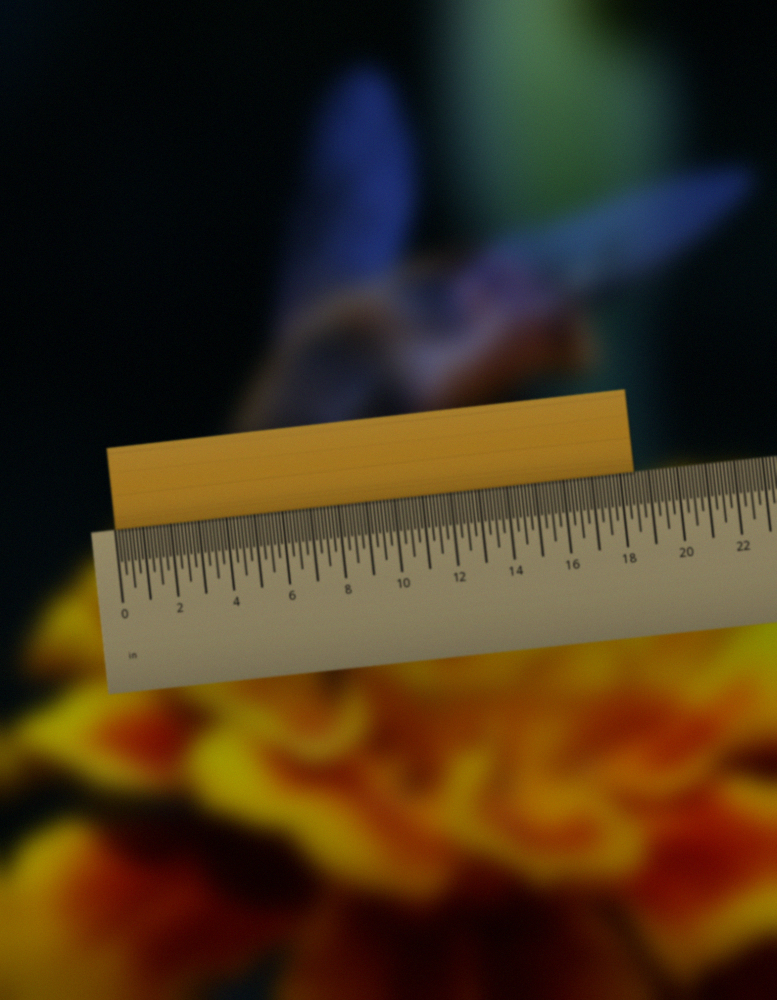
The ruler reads 18.5 in
